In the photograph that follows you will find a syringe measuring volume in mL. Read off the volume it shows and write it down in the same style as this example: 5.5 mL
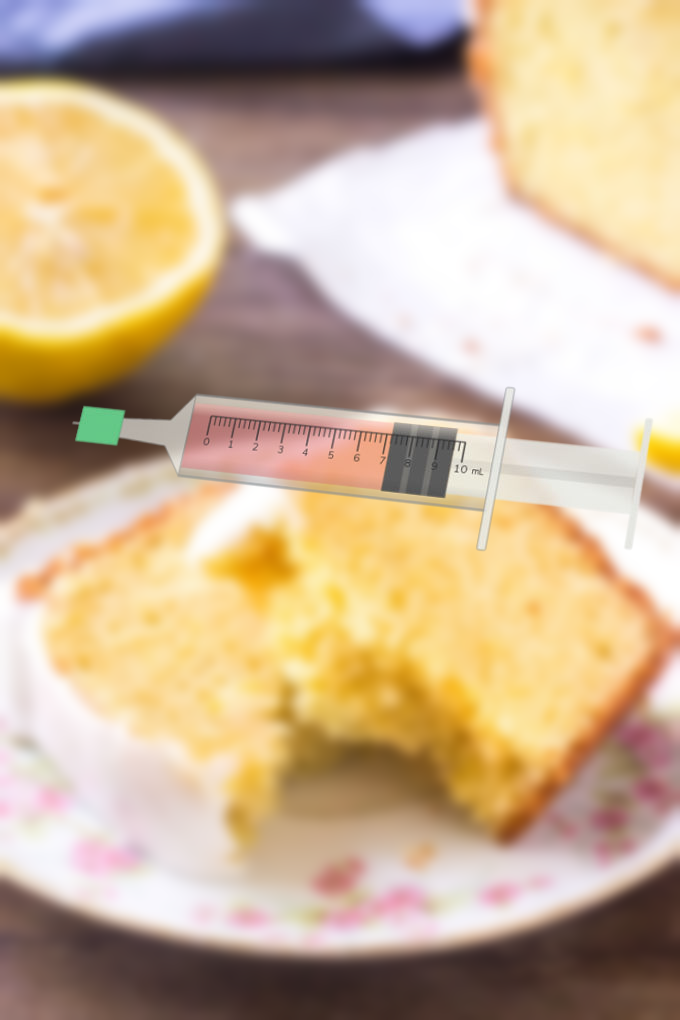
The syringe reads 7.2 mL
